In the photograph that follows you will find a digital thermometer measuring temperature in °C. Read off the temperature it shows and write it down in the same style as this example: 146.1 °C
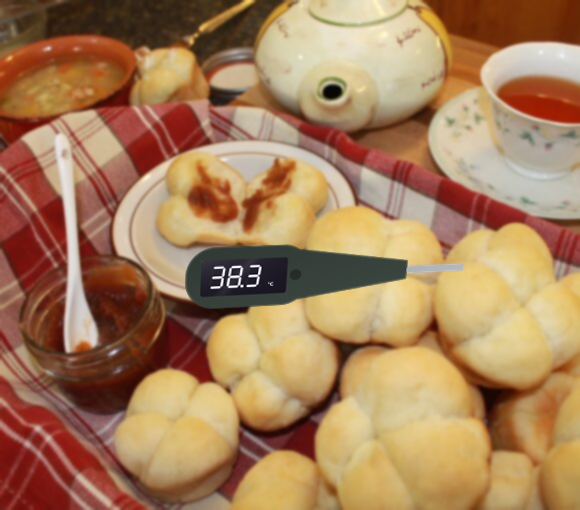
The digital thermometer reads 38.3 °C
